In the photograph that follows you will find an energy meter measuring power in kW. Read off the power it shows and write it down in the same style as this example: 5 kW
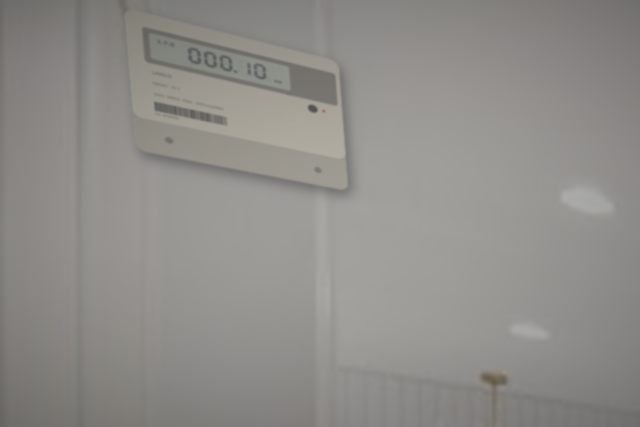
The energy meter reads 0.10 kW
